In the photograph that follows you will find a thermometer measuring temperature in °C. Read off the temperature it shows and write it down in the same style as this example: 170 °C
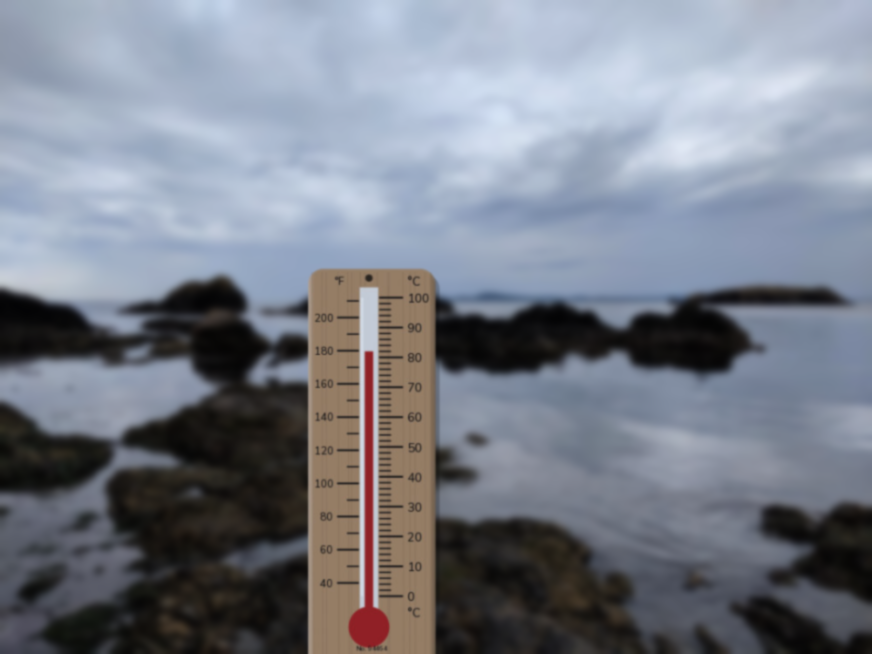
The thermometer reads 82 °C
